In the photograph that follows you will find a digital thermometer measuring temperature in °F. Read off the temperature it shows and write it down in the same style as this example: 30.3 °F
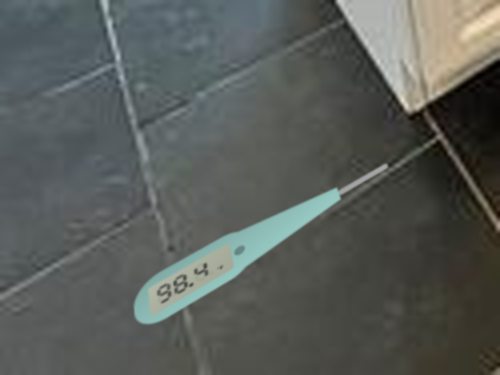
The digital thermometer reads 98.4 °F
